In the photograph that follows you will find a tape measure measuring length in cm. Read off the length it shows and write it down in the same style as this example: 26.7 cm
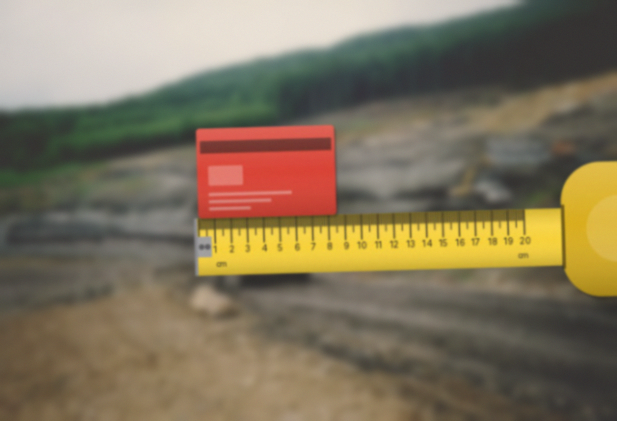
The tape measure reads 8.5 cm
